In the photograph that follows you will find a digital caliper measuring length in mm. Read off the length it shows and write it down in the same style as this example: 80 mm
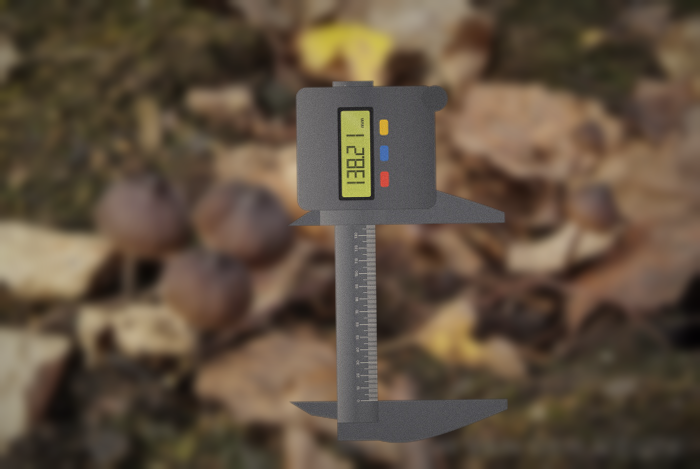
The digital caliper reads 138.21 mm
